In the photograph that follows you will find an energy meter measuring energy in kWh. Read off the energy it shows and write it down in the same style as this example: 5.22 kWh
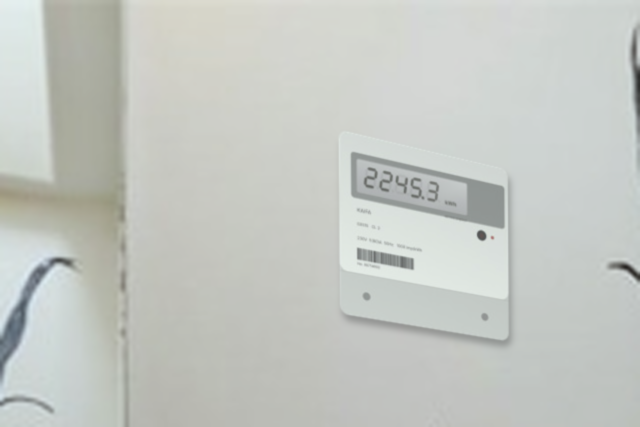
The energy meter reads 2245.3 kWh
